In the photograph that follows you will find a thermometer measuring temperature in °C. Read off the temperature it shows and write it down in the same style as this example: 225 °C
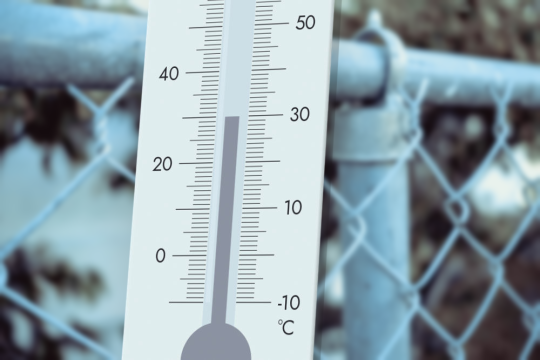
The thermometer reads 30 °C
